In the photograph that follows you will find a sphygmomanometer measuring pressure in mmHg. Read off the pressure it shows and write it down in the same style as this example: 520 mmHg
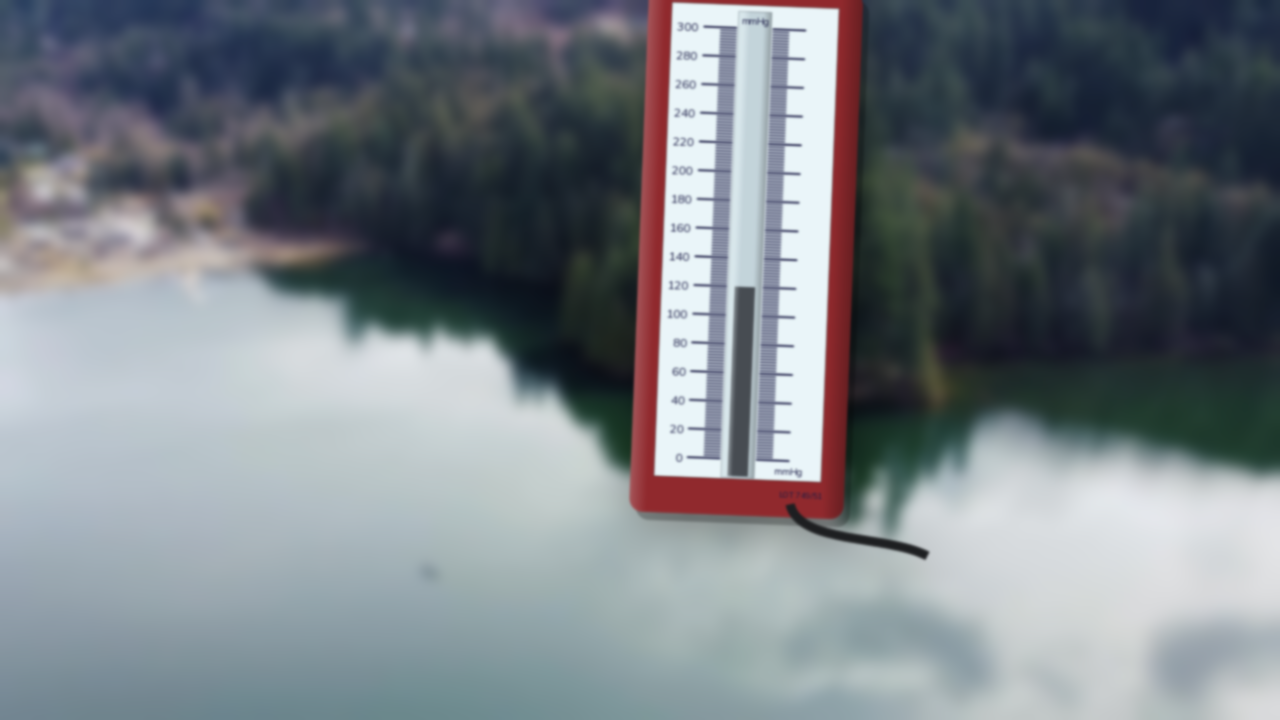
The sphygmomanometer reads 120 mmHg
